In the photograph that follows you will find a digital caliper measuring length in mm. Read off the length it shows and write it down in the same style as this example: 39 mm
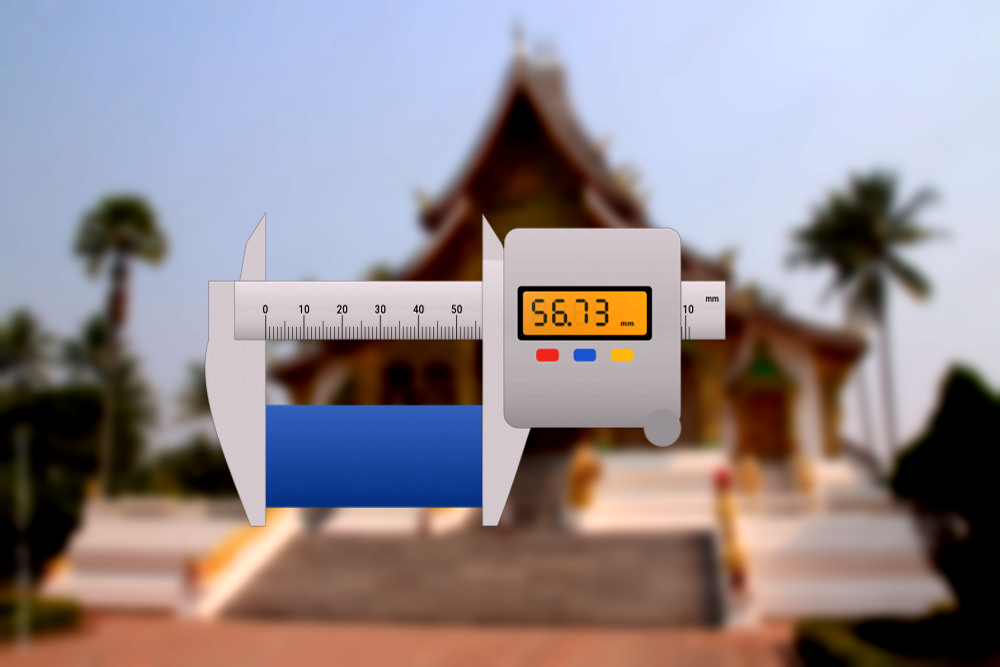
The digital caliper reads 56.73 mm
